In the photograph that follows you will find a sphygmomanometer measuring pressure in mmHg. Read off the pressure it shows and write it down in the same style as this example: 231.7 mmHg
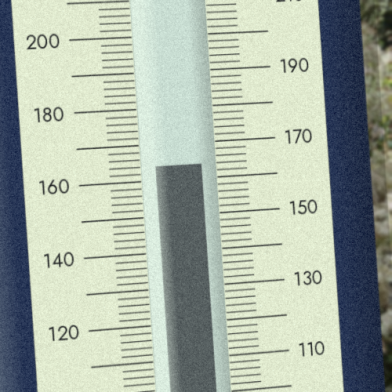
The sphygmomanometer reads 164 mmHg
